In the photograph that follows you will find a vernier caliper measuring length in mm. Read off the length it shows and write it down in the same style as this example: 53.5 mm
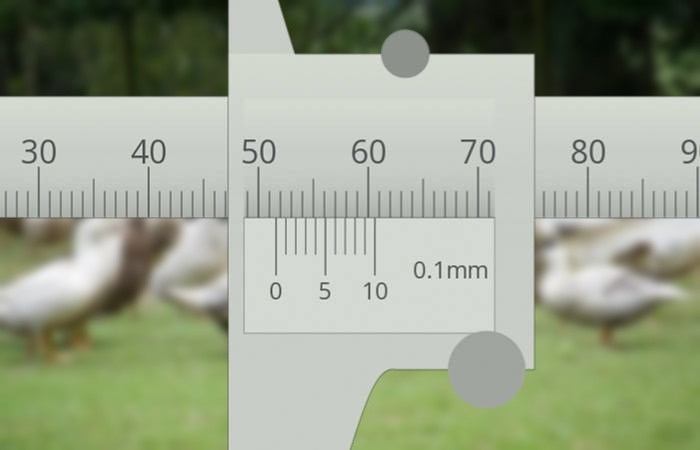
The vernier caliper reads 51.6 mm
